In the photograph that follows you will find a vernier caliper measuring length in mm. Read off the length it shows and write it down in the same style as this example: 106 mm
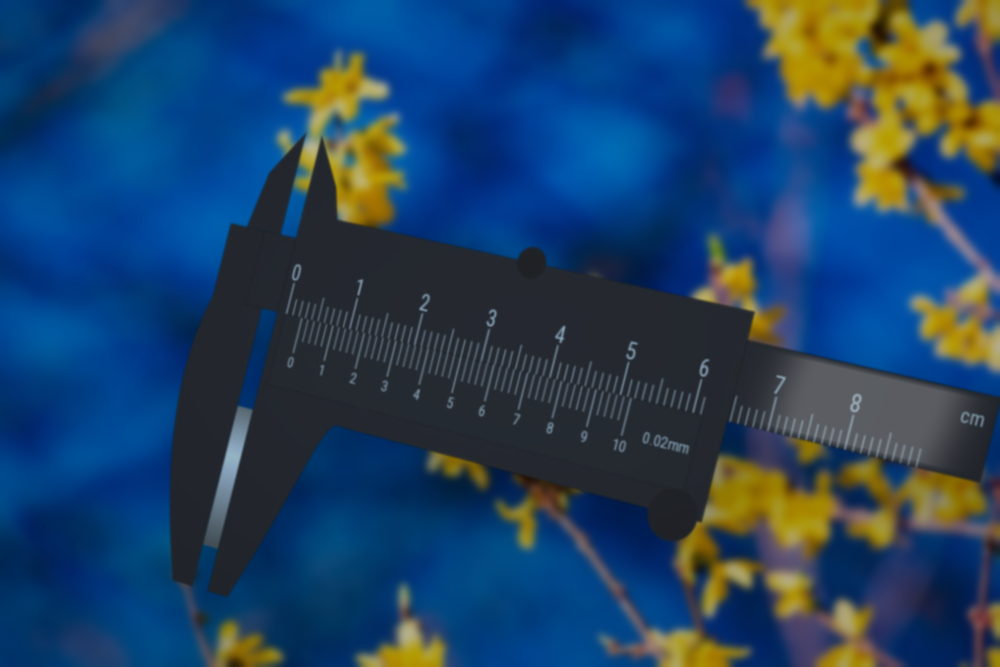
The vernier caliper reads 2.5 mm
